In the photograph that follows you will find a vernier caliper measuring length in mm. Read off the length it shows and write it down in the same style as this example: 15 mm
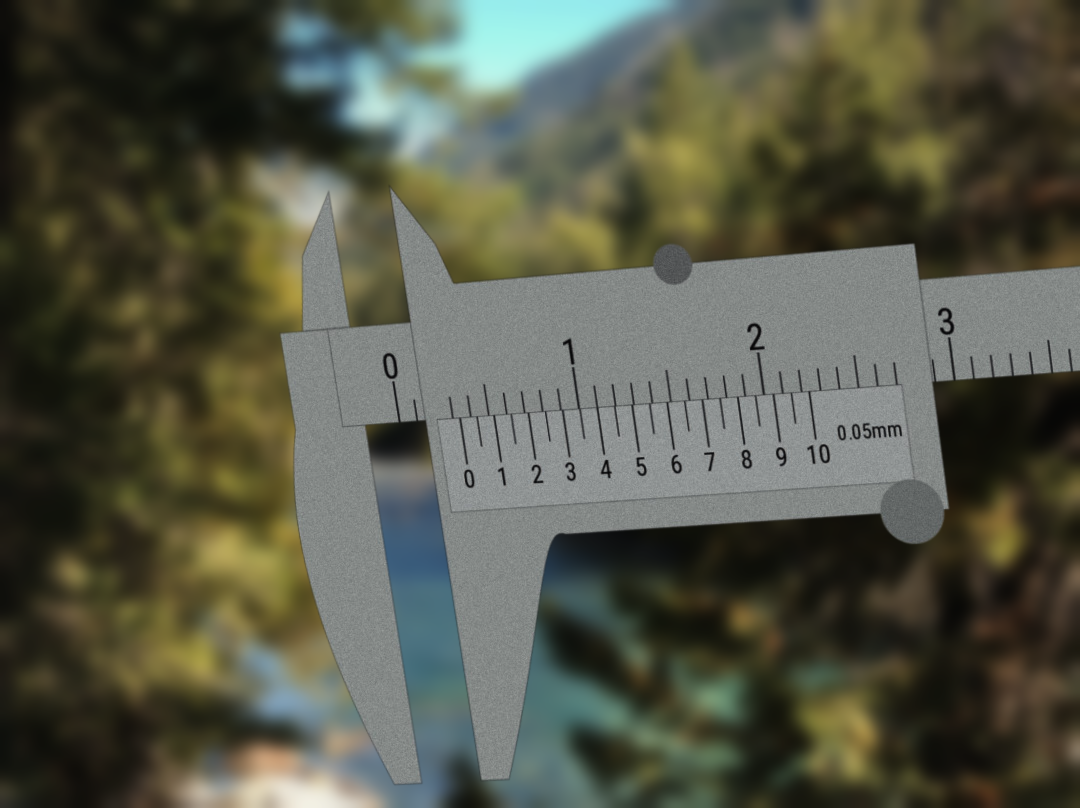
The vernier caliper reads 3.4 mm
